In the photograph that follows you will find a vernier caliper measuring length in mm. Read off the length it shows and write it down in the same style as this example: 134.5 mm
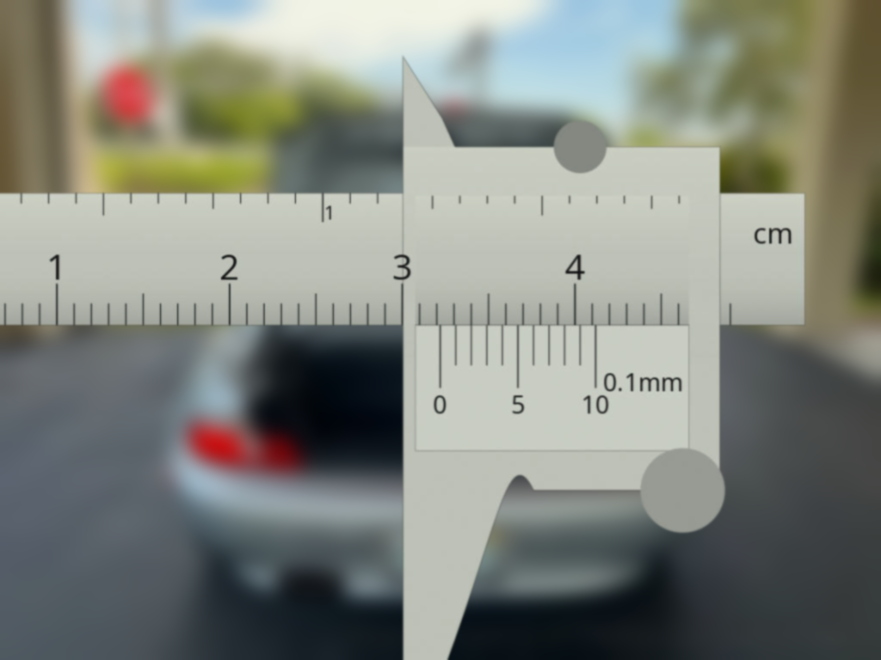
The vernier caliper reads 32.2 mm
